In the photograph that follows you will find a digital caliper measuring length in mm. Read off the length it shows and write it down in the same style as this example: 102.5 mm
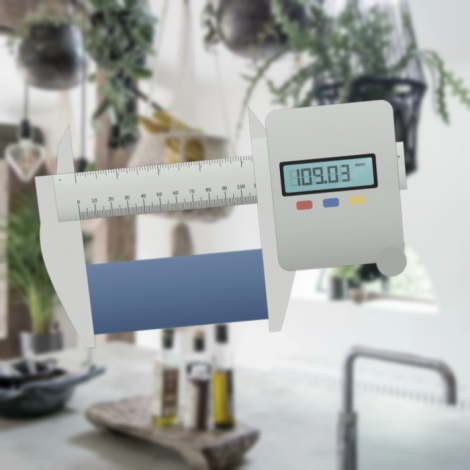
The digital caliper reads 109.03 mm
